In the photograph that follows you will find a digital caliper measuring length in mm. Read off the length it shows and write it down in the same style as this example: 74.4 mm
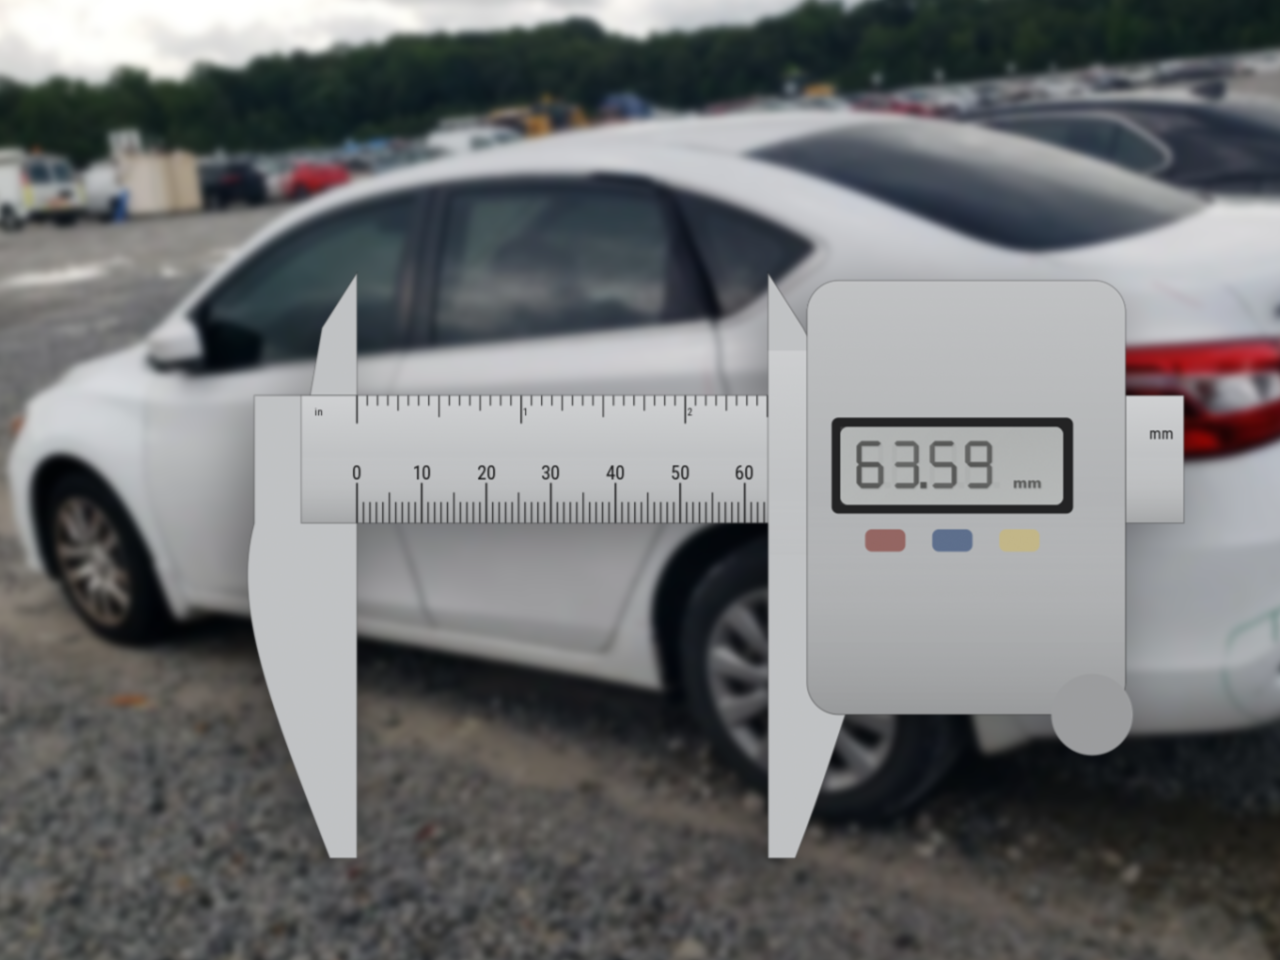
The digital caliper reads 63.59 mm
